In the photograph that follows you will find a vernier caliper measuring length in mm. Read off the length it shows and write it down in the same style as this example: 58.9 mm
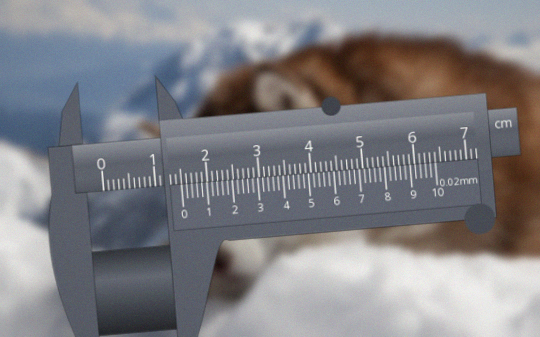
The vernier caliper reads 15.0 mm
